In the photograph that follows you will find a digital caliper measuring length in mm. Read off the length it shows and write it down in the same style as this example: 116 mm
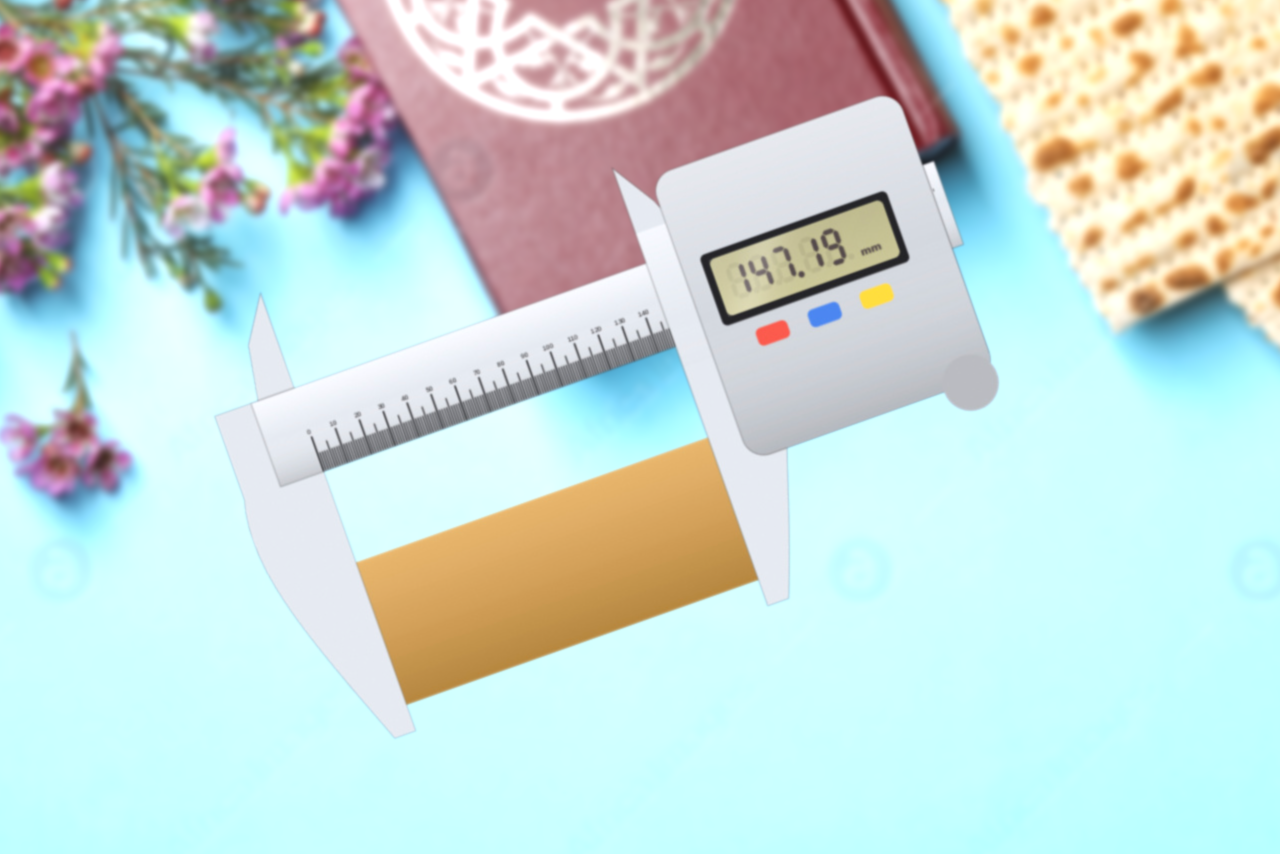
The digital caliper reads 147.19 mm
